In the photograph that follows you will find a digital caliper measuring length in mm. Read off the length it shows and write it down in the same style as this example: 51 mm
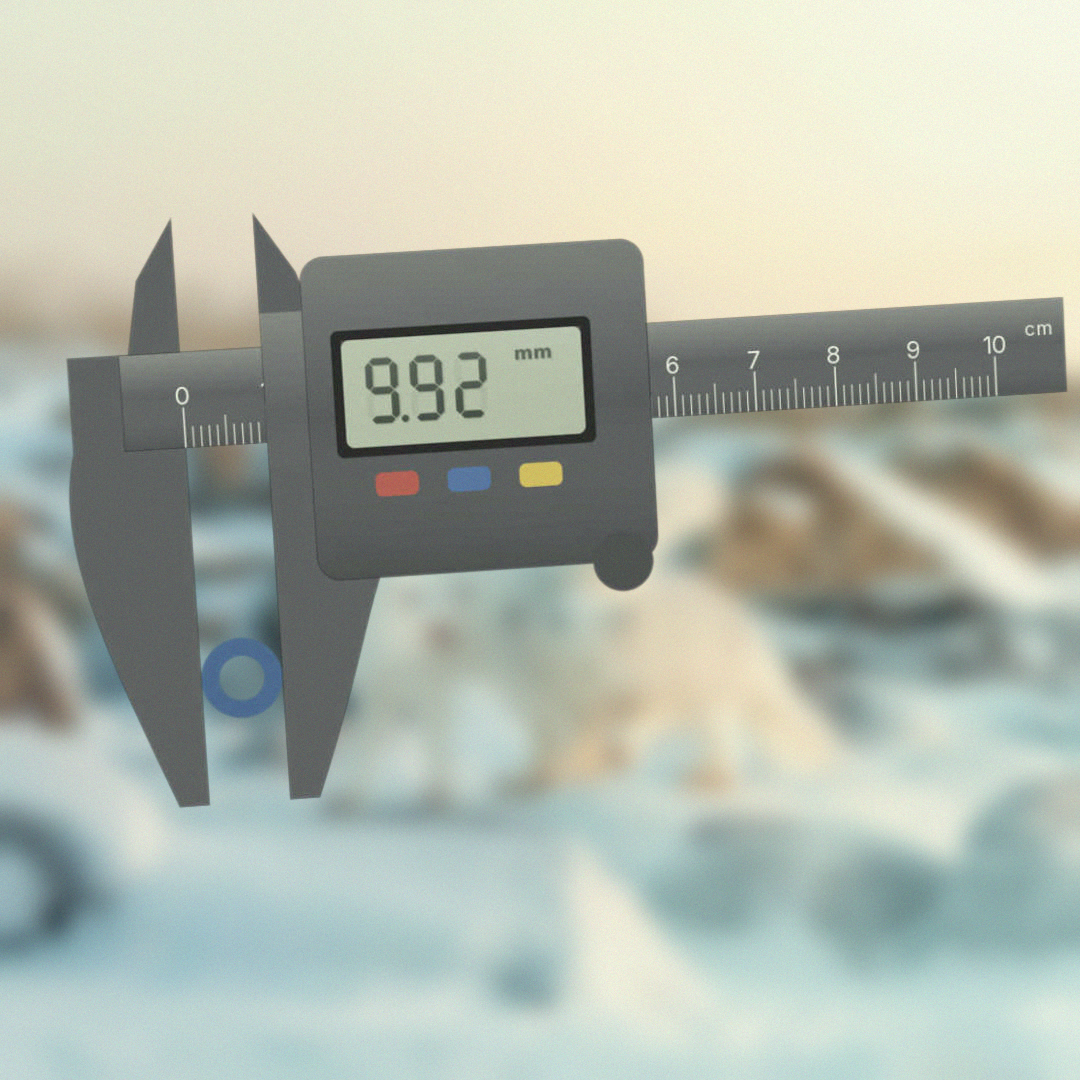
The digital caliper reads 9.92 mm
